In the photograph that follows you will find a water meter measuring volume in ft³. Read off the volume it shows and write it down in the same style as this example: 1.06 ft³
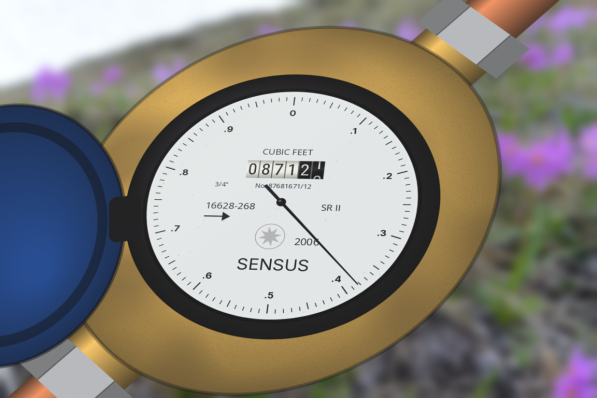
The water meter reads 87121.38 ft³
